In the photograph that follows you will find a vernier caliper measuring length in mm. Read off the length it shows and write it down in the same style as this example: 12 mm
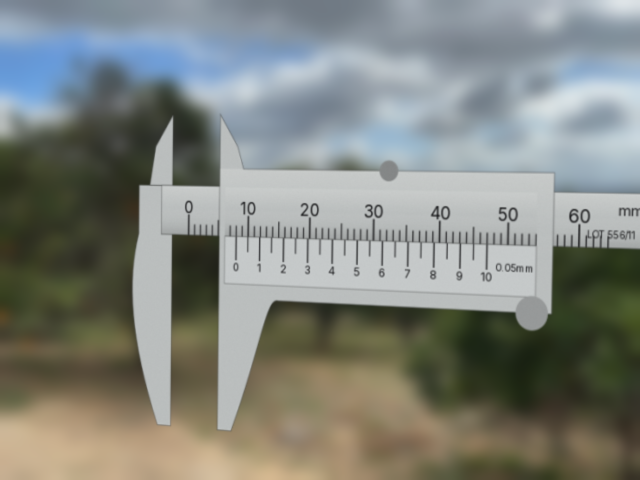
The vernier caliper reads 8.0 mm
